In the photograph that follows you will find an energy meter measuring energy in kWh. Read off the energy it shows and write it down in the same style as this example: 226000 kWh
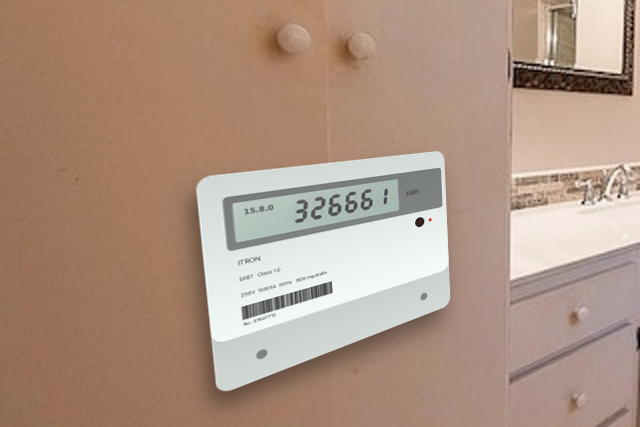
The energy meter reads 326661 kWh
